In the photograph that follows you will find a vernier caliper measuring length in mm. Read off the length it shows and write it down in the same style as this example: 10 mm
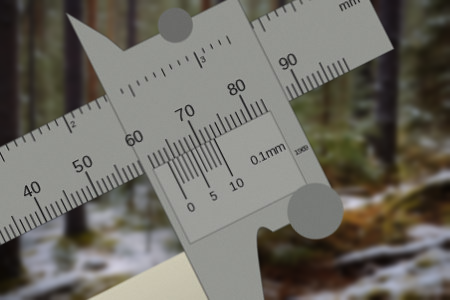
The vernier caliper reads 63.6 mm
